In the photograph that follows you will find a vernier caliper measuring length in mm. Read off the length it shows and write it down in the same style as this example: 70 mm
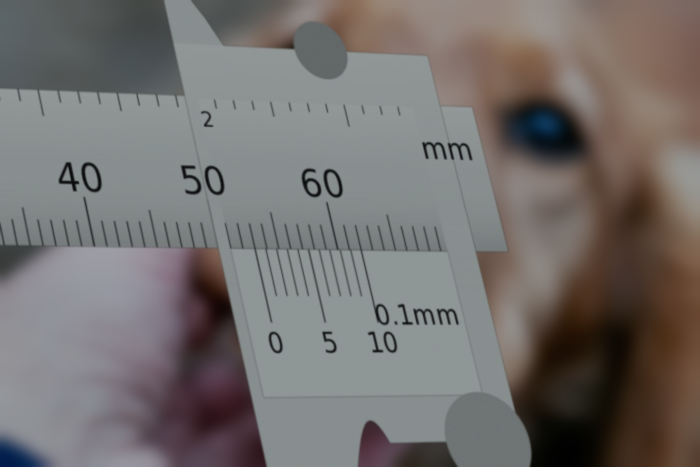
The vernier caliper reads 53.0 mm
